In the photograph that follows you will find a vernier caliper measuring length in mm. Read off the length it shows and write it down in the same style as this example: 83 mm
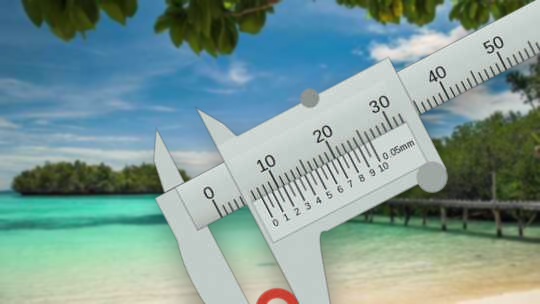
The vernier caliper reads 7.0 mm
